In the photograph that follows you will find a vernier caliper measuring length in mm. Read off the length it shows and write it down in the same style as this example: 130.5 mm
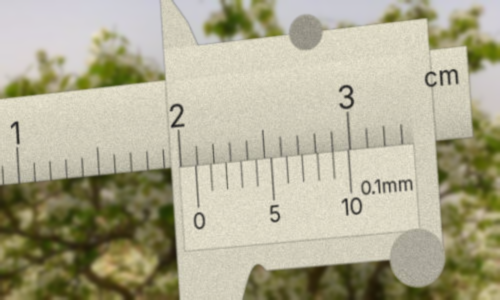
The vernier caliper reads 20.9 mm
